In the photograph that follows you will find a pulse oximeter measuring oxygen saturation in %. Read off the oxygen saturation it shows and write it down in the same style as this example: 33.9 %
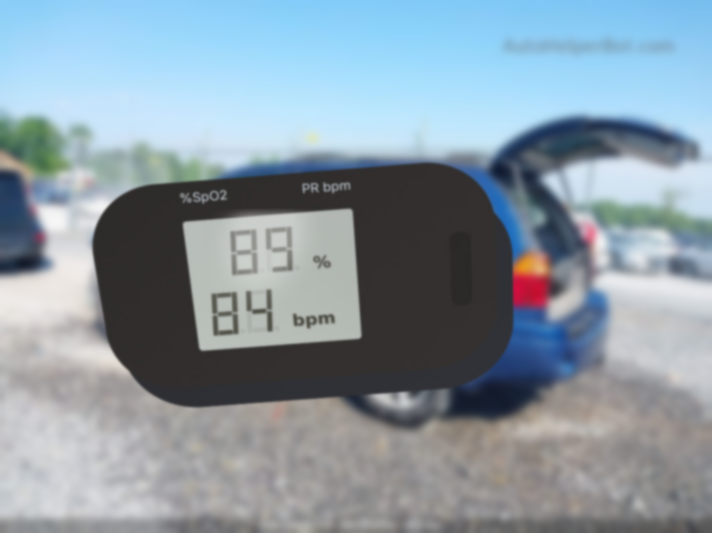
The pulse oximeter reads 89 %
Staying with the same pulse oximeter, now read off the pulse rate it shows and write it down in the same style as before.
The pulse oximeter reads 84 bpm
